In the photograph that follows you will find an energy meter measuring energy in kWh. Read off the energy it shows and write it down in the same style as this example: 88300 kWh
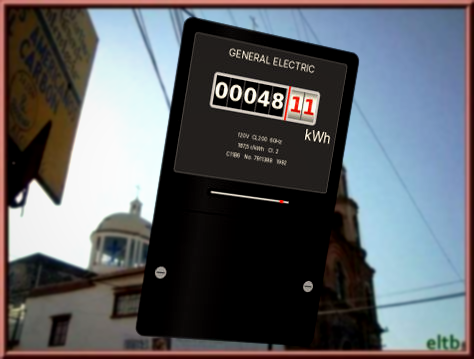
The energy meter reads 48.11 kWh
